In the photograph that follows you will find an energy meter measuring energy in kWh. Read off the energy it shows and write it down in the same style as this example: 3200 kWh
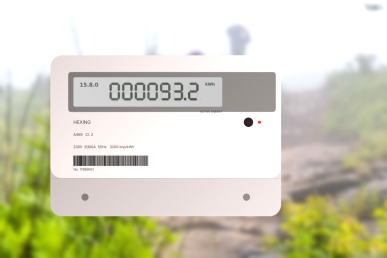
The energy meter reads 93.2 kWh
